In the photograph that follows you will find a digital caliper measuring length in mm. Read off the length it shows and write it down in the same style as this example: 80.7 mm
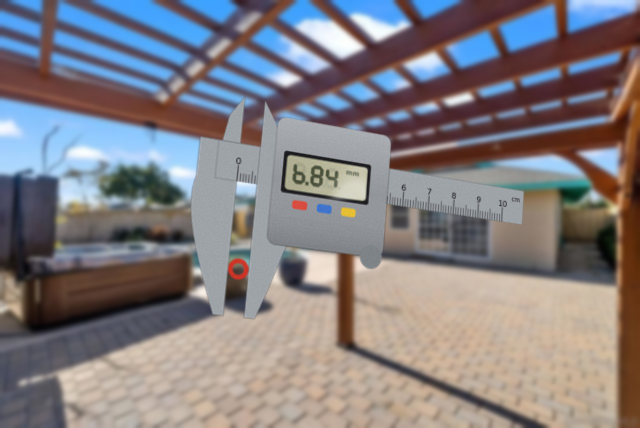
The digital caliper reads 6.84 mm
